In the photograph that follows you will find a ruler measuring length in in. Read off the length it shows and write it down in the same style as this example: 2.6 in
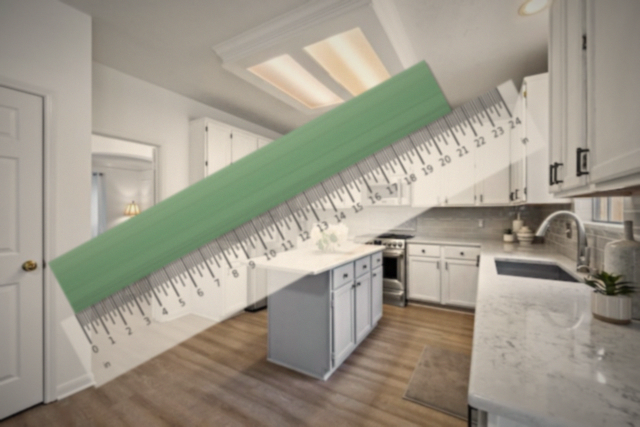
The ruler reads 21.5 in
